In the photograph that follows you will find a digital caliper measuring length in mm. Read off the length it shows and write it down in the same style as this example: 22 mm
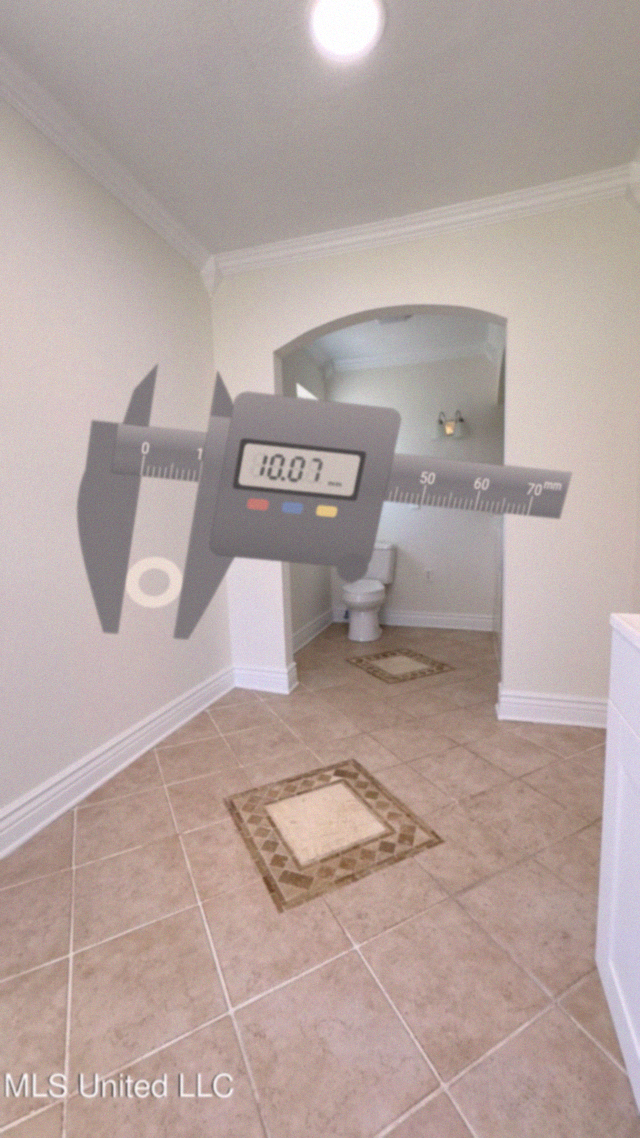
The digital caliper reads 10.07 mm
